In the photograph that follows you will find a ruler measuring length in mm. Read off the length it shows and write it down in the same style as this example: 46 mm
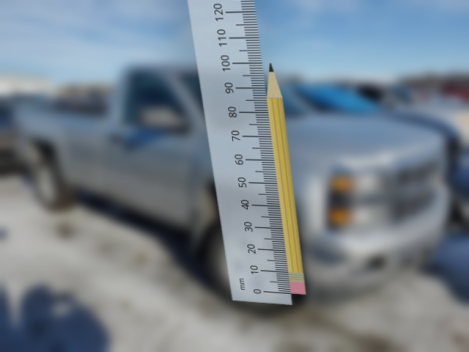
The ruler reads 100 mm
